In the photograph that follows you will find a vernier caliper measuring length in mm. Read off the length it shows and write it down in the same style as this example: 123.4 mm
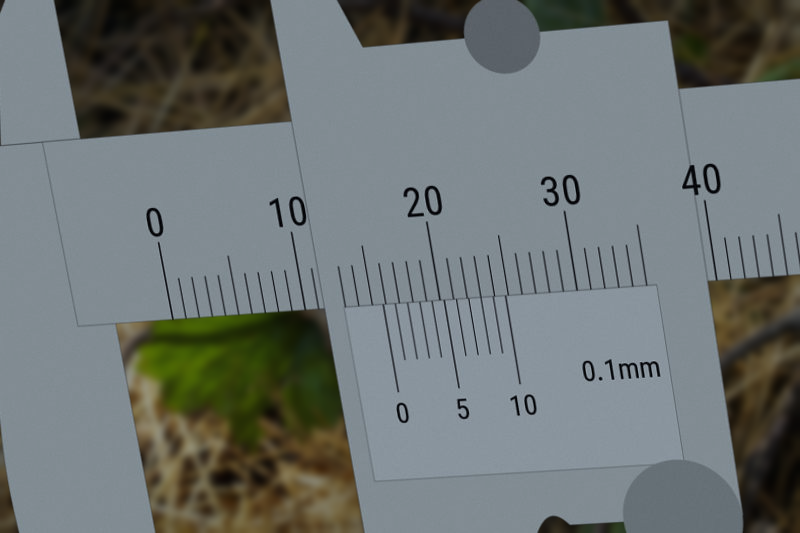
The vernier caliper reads 15.8 mm
